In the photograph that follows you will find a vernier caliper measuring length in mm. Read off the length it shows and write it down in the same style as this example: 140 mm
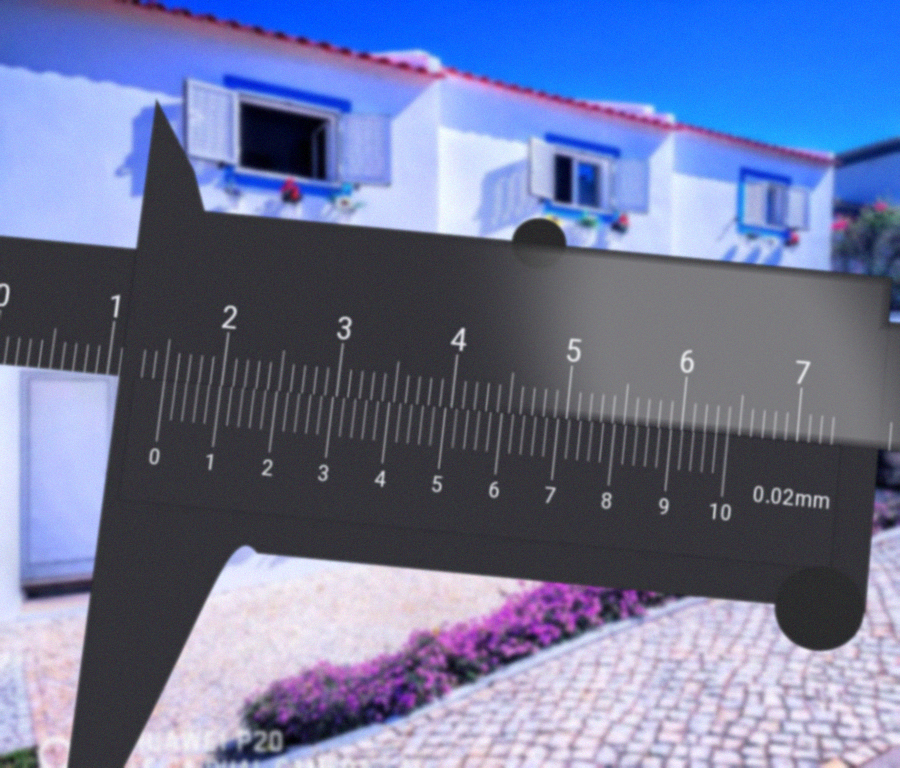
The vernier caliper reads 15.0 mm
